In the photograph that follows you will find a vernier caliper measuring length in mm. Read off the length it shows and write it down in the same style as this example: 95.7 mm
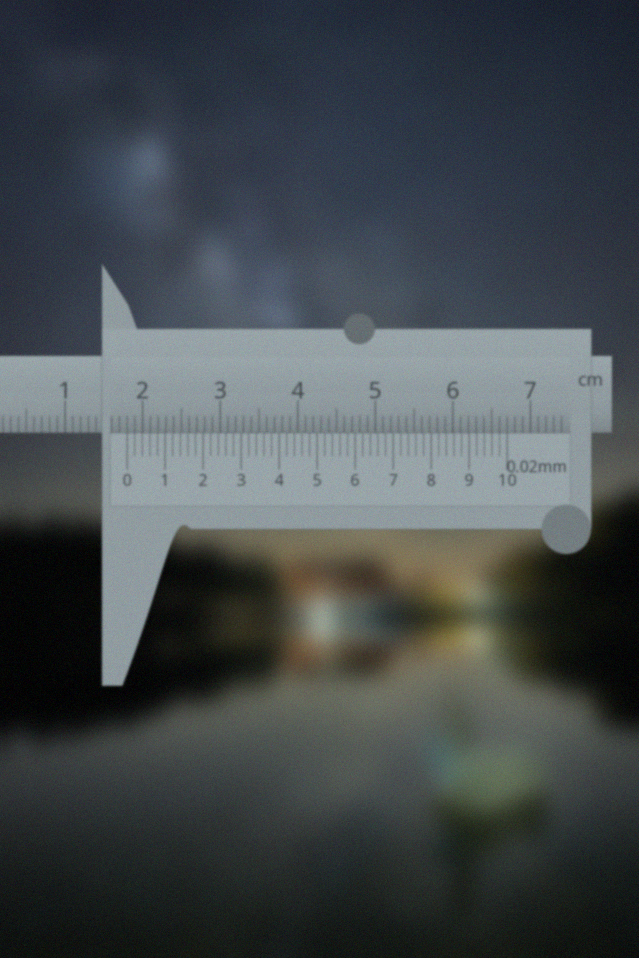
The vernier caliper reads 18.0 mm
